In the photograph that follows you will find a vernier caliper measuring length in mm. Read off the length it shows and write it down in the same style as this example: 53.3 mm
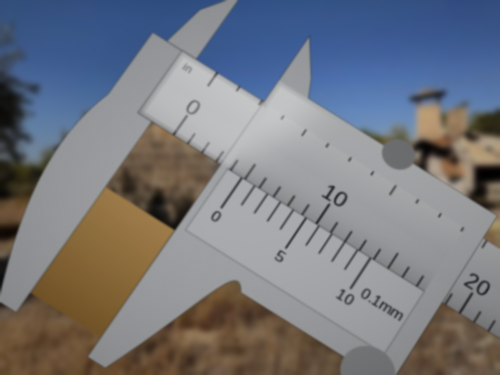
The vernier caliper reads 4.8 mm
